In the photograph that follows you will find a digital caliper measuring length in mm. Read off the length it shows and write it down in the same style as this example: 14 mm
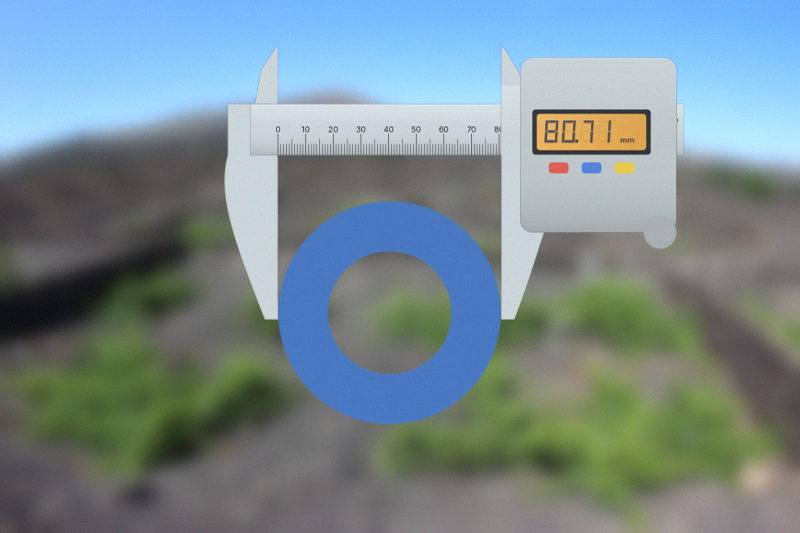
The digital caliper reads 80.71 mm
